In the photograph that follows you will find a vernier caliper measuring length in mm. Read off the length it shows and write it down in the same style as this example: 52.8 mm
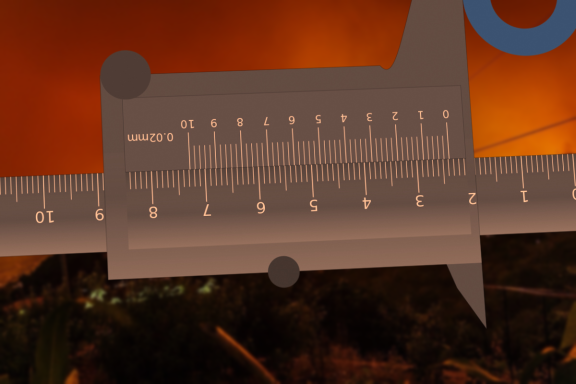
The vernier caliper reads 23.8 mm
